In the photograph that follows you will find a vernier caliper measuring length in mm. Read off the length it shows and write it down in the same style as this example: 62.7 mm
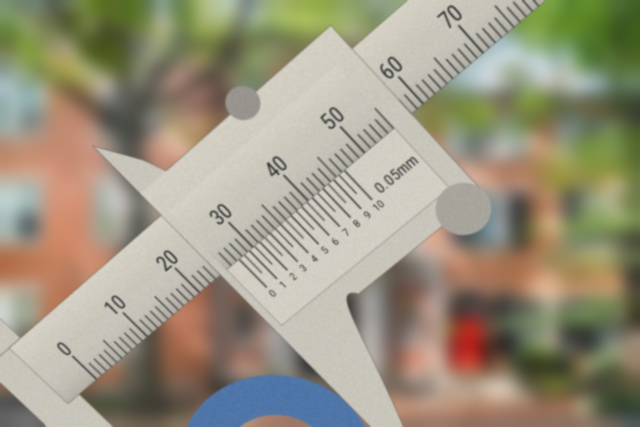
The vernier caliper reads 27.4 mm
